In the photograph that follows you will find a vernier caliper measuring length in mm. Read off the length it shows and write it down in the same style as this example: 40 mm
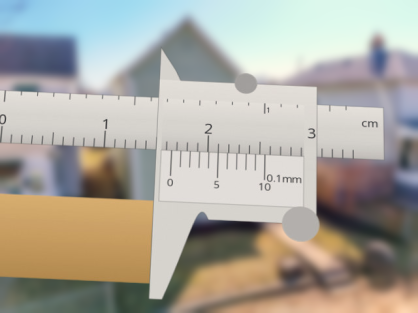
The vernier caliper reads 16.5 mm
